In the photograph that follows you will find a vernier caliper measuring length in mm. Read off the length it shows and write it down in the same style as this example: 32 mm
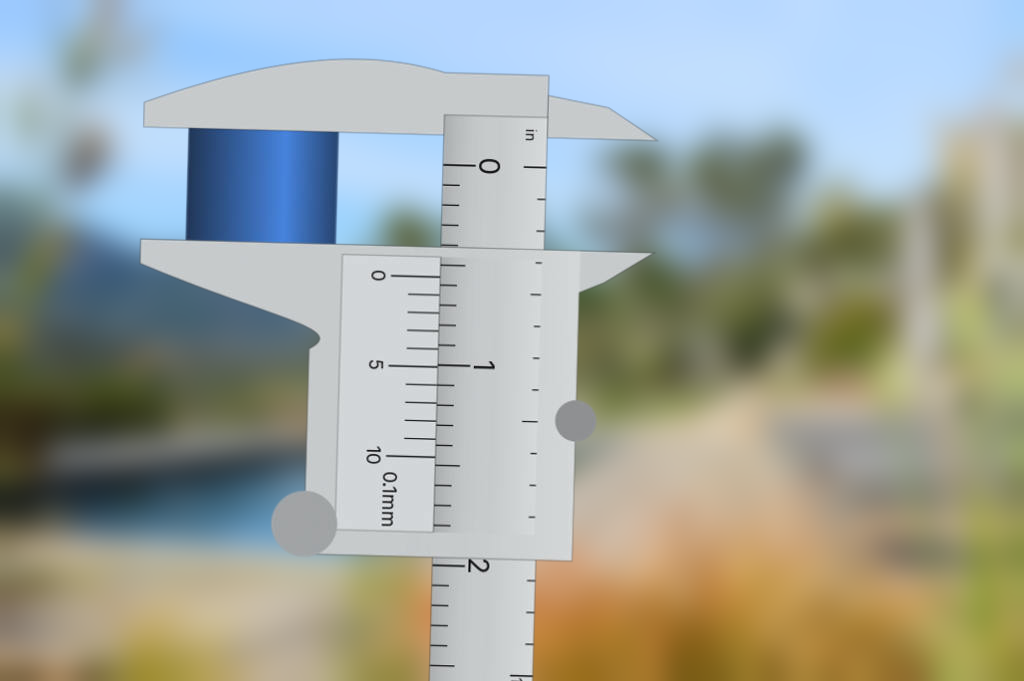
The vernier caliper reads 5.6 mm
